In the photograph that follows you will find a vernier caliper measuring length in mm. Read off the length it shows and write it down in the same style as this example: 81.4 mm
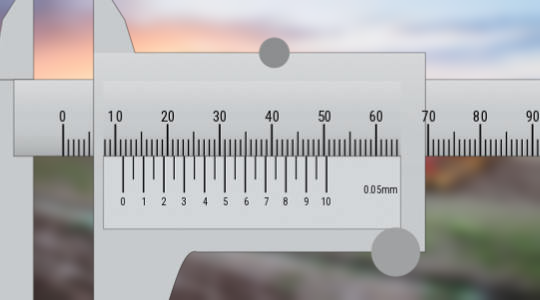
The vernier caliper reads 11.5 mm
